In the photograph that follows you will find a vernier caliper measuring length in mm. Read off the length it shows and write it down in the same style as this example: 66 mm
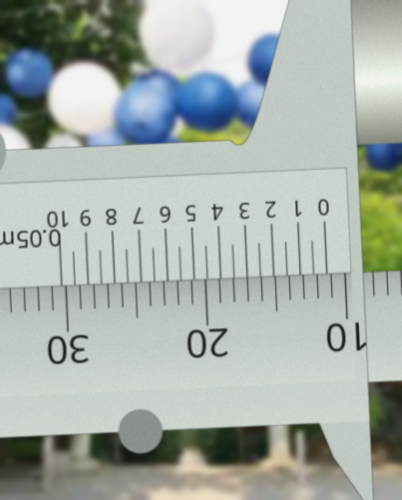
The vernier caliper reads 11.3 mm
